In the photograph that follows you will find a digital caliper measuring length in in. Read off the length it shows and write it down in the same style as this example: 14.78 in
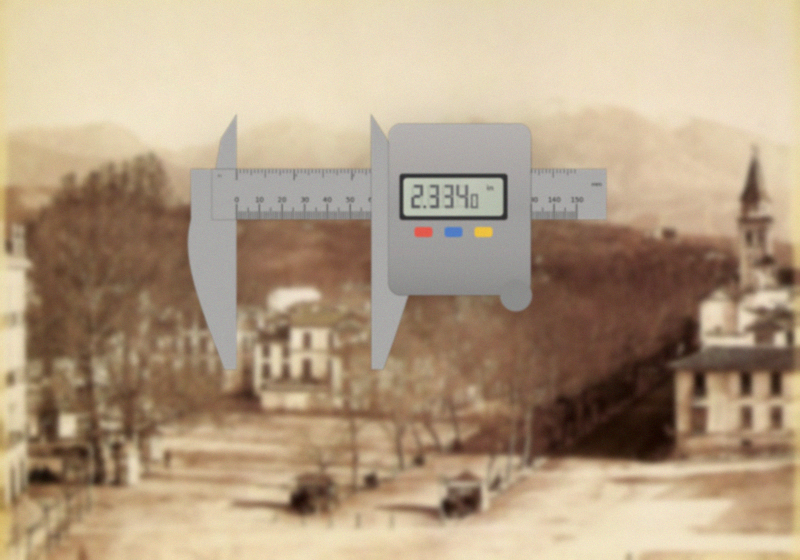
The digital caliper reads 2.3340 in
